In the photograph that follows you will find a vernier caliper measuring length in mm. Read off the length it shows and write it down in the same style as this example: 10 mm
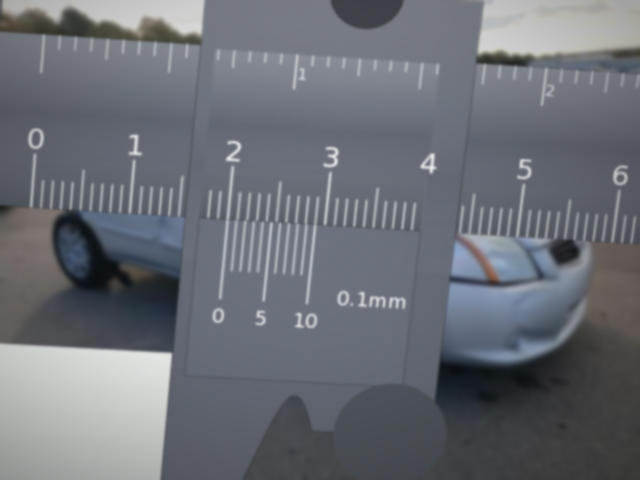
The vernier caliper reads 20.0 mm
